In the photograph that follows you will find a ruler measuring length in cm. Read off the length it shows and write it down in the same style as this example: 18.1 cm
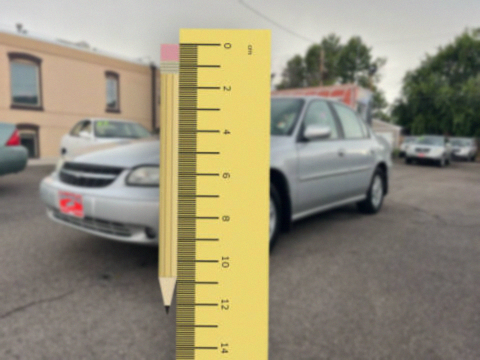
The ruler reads 12.5 cm
